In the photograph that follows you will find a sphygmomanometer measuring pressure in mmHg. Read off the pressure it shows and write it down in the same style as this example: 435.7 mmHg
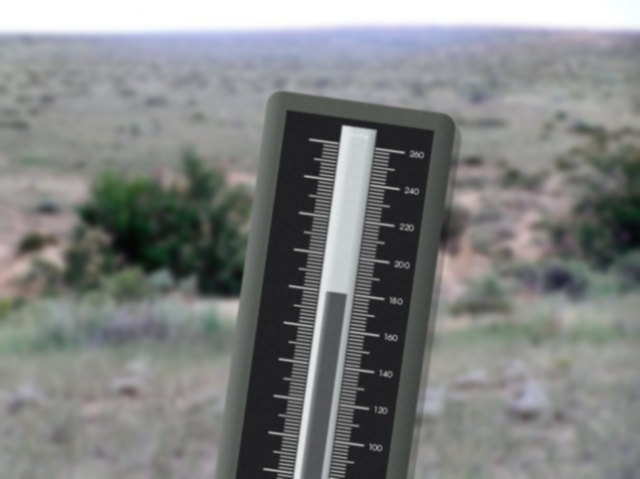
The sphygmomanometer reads 180 mmHg
